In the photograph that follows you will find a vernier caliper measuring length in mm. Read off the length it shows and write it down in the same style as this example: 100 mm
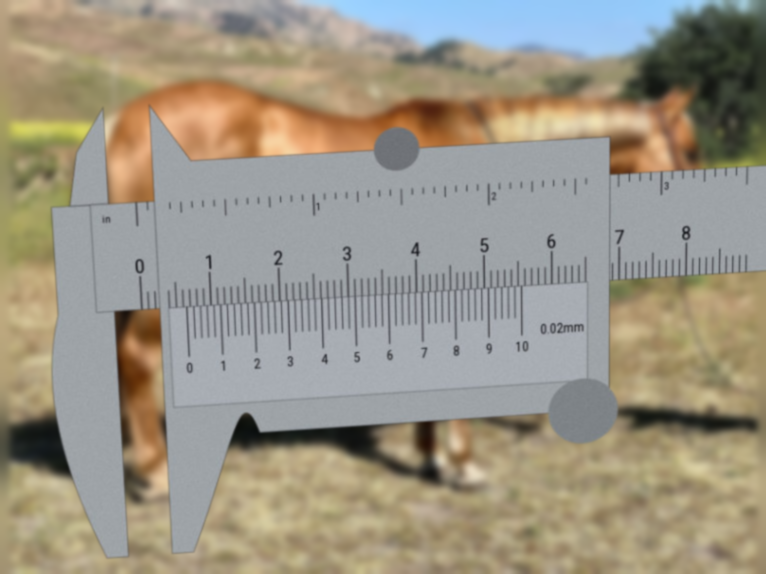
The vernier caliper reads 6.5 mm
